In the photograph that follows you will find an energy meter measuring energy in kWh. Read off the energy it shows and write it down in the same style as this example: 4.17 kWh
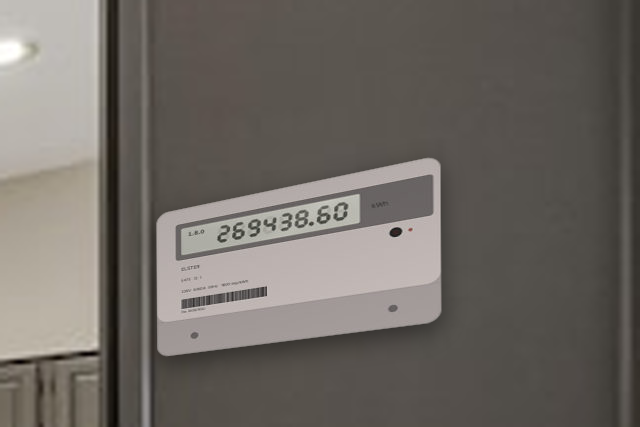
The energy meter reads 269438.60 kWh
